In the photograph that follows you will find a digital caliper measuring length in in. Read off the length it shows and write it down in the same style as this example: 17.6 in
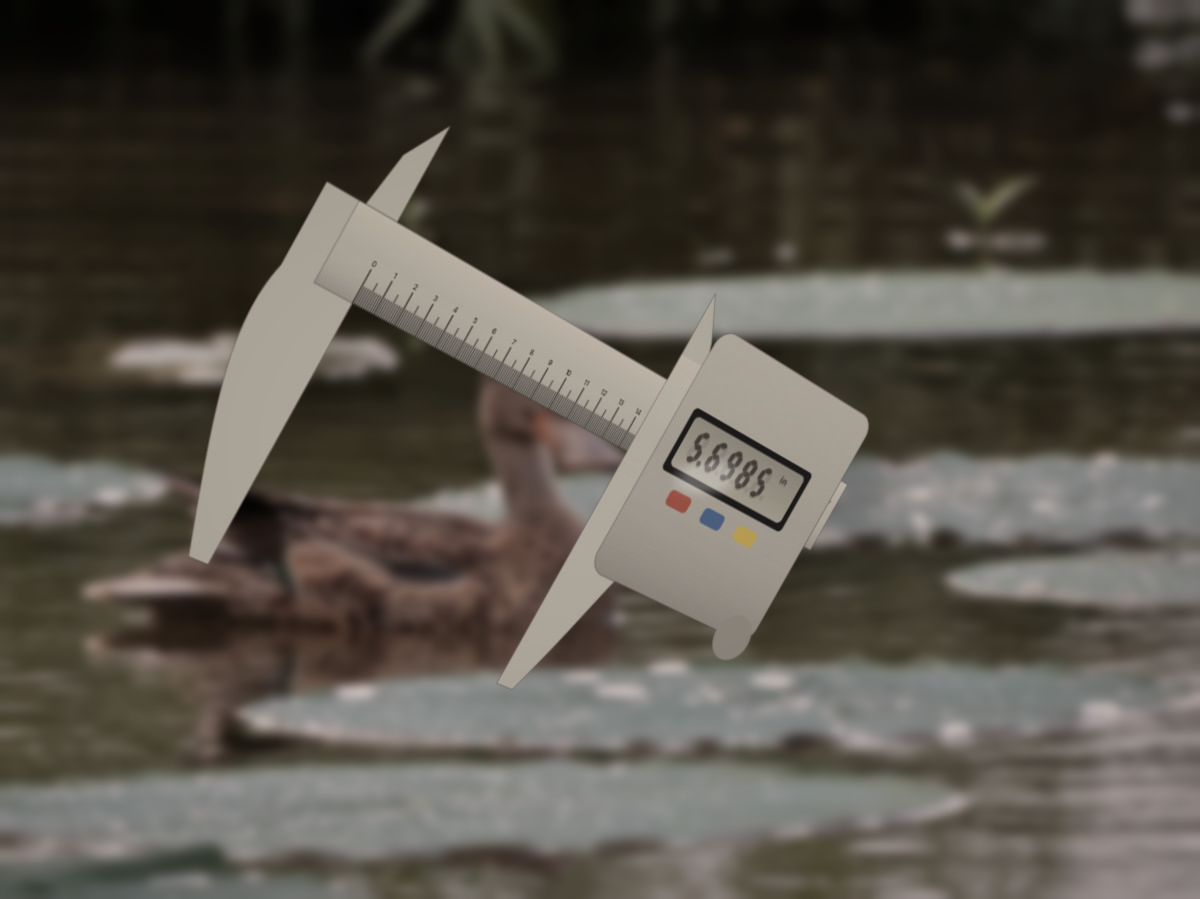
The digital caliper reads 5.6985 in
